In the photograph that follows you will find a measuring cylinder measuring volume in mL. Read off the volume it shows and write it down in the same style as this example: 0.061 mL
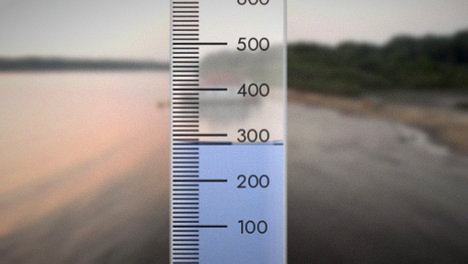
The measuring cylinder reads 280 mL
